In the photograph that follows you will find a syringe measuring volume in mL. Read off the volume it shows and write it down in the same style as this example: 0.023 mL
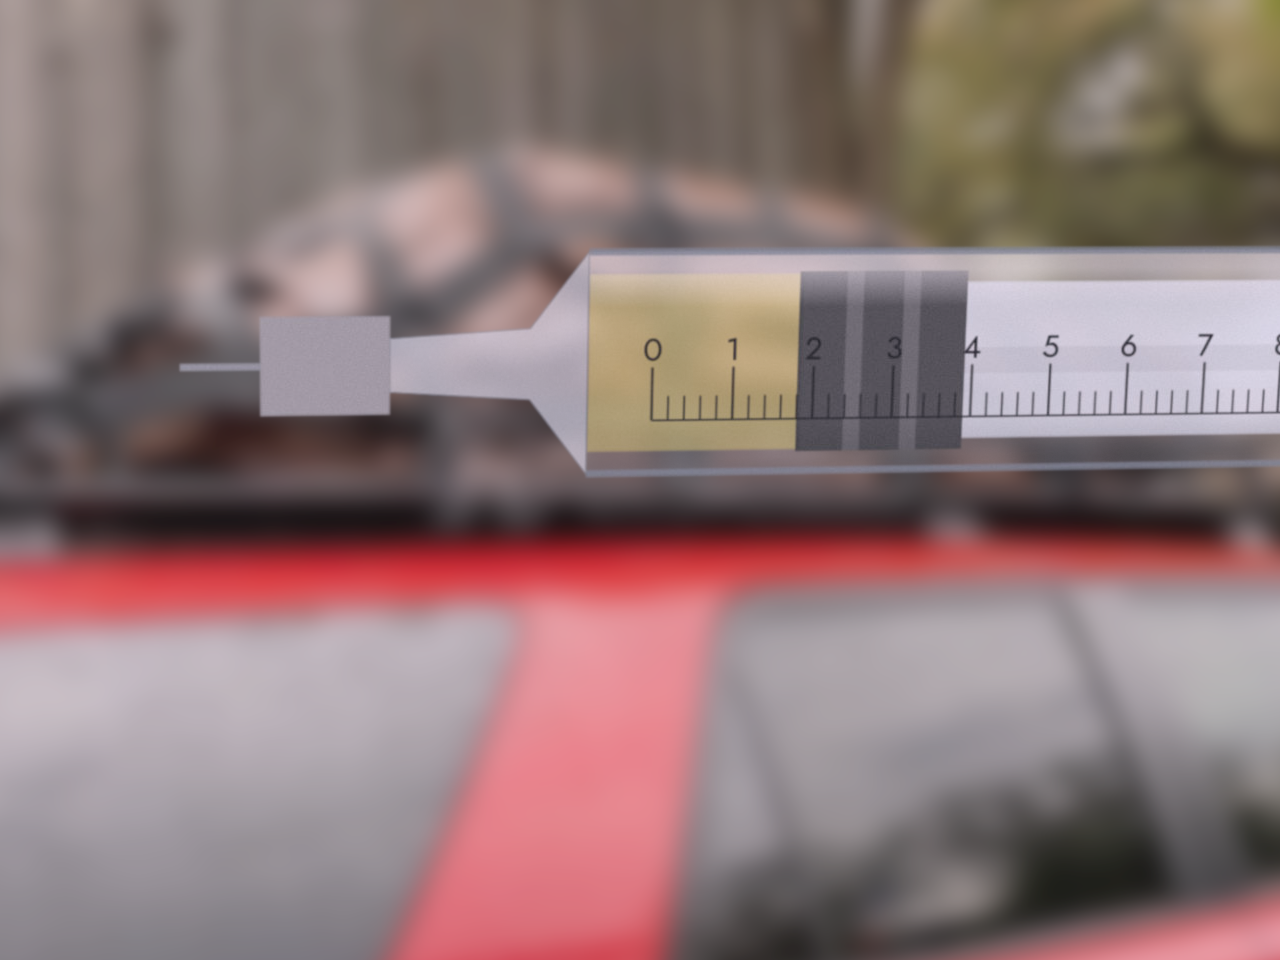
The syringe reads 1.8 mL
